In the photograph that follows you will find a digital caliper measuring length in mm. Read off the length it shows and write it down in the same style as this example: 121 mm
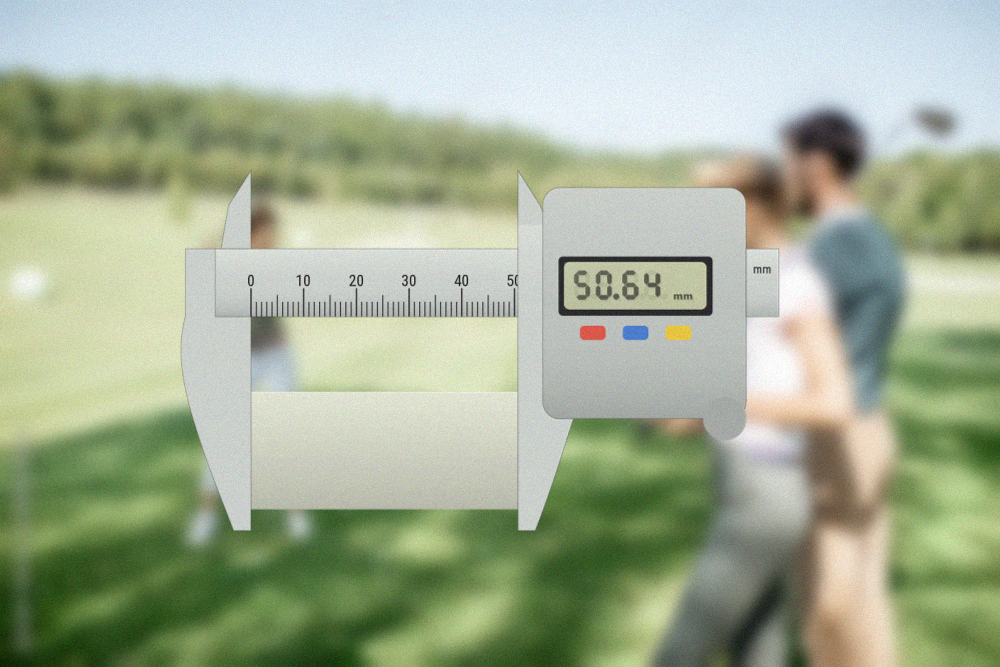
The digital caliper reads 50.64 mm
